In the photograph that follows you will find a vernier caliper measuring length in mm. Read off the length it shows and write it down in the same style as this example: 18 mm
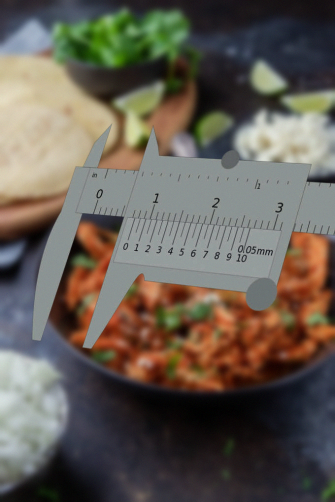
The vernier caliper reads 7.4 mm
